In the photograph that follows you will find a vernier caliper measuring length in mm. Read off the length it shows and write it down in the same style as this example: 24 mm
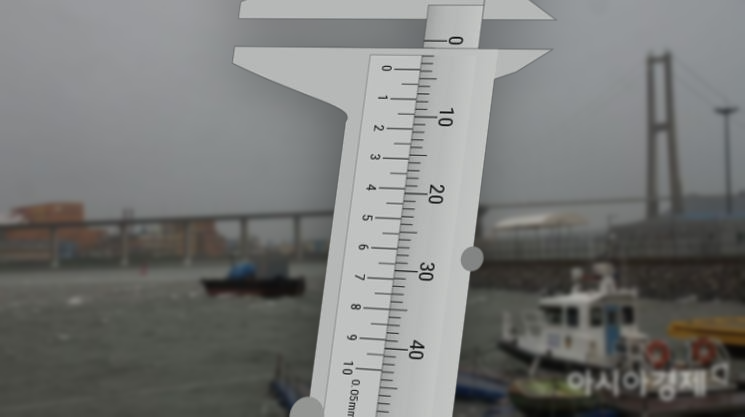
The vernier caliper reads 3.8 mm
